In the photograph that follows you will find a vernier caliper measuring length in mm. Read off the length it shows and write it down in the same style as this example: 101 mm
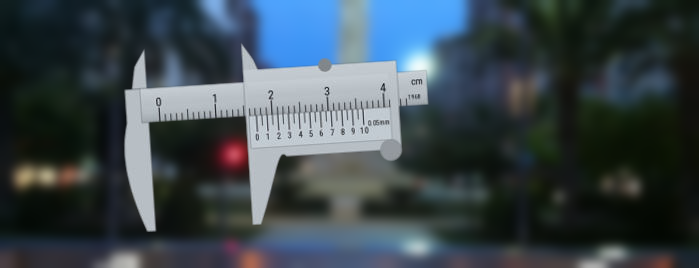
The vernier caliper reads 17.2 mm
